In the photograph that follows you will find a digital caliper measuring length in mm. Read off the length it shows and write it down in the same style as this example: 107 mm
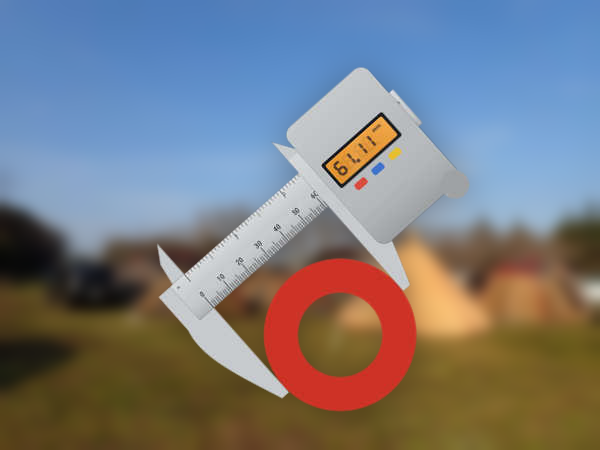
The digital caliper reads 61.11 mm
